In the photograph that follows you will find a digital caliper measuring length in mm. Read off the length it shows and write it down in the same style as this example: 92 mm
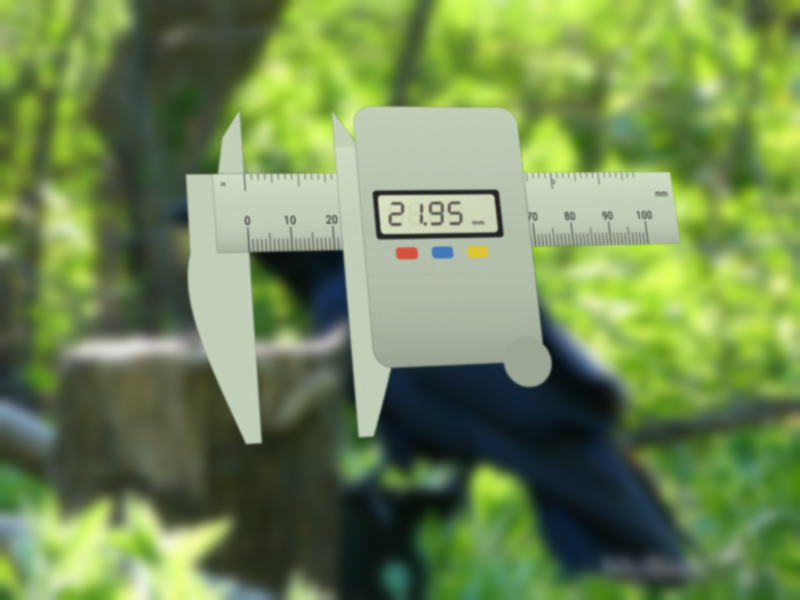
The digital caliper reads 21.95 mm
